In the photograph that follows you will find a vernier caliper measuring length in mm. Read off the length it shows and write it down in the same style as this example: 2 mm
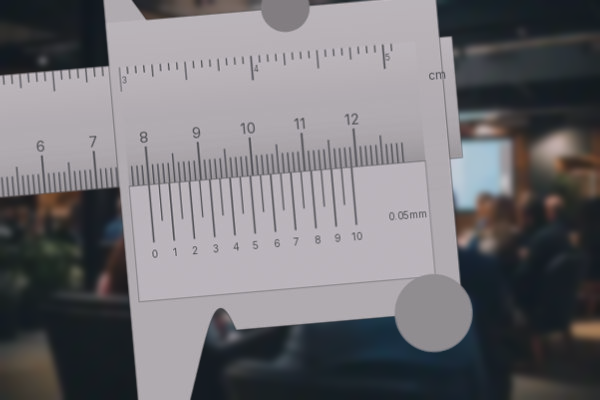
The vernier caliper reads 80.0 mm
